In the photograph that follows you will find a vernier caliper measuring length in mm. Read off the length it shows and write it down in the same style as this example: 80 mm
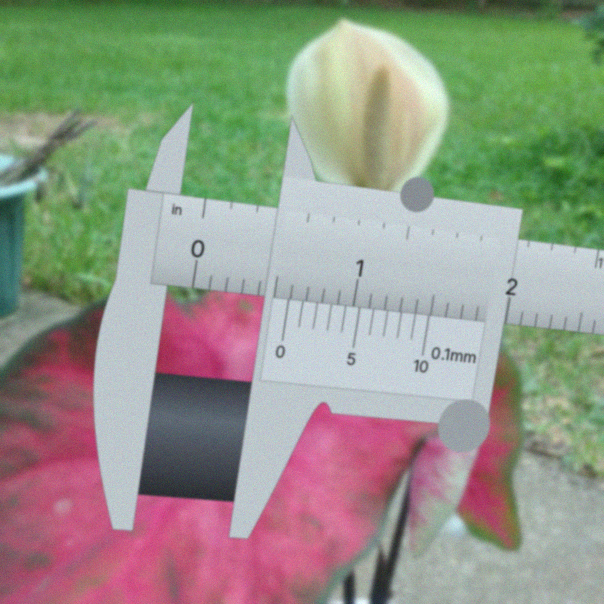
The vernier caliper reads 5.9 mm
